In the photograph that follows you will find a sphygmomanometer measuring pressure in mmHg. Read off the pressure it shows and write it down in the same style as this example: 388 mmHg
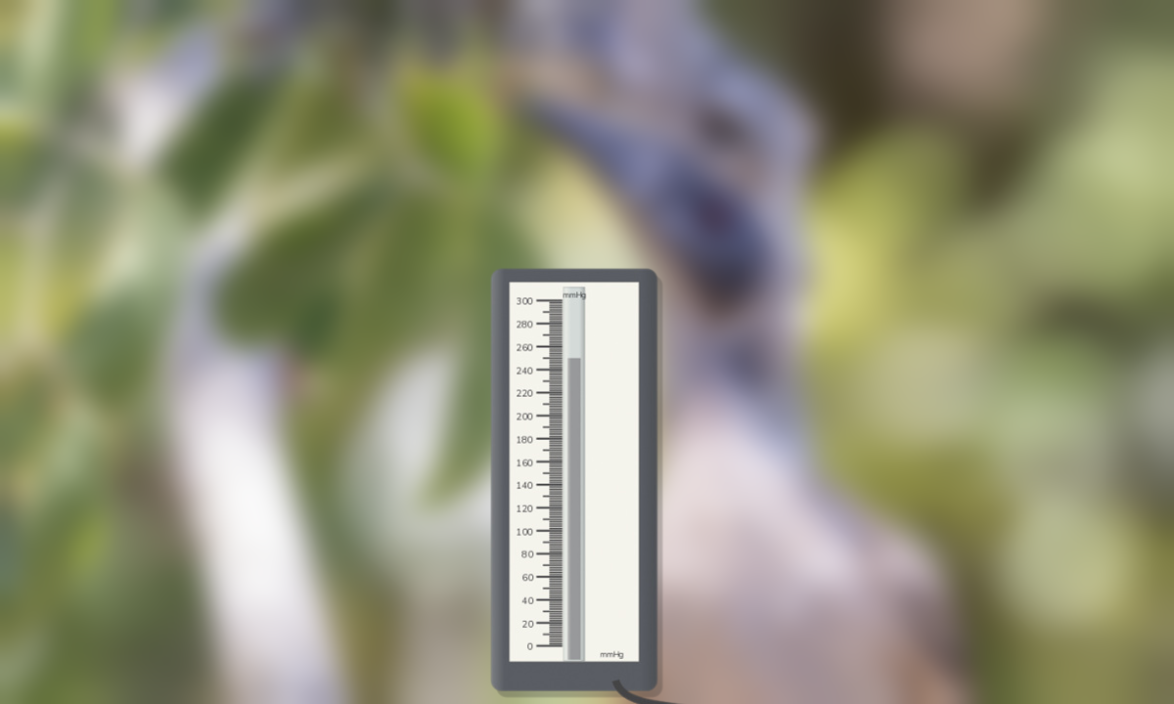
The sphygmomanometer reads 250 mmHg
